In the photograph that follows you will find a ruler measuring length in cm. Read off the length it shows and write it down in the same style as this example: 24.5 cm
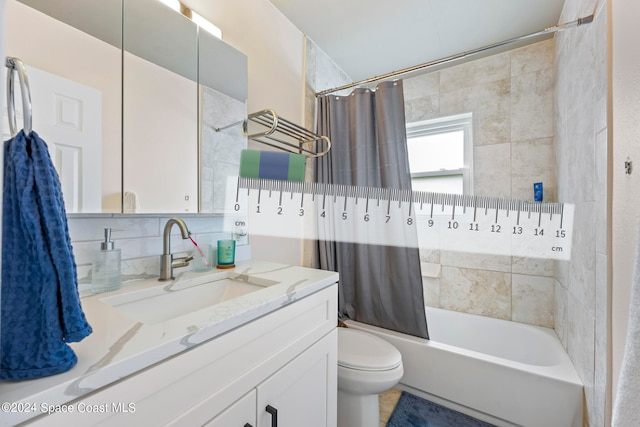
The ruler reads 3 cm
